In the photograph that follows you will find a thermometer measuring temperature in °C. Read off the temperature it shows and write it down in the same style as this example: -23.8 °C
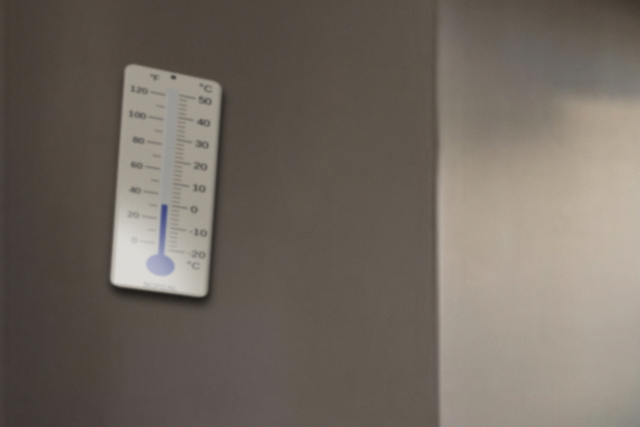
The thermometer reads 0 °C
